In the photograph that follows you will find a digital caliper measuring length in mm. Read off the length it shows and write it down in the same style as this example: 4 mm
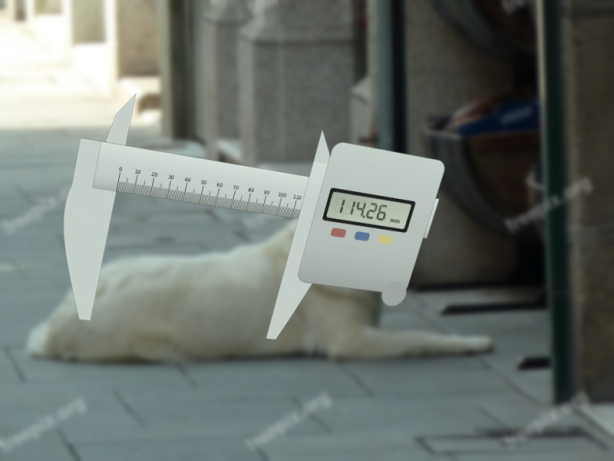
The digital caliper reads 114.26 mm
